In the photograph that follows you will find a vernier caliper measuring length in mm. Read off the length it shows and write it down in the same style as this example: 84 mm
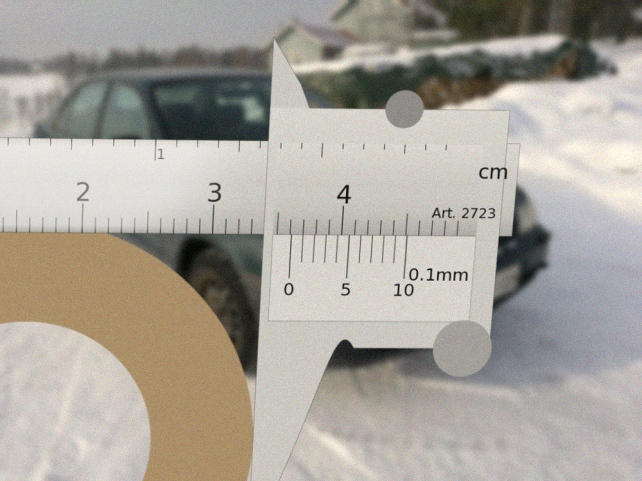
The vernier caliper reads 36.1 mm
